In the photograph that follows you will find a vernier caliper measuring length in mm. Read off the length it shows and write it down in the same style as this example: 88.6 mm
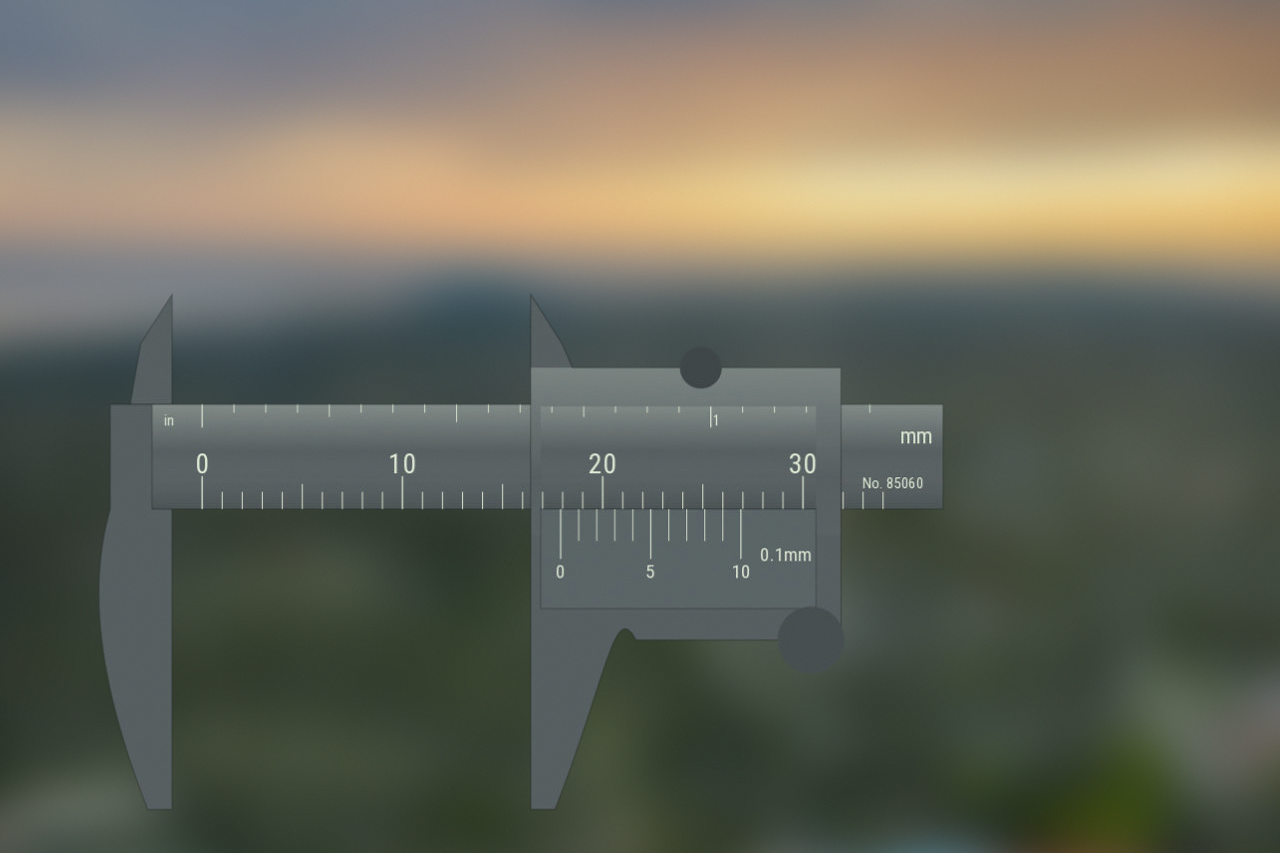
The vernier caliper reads 17.9 mm
